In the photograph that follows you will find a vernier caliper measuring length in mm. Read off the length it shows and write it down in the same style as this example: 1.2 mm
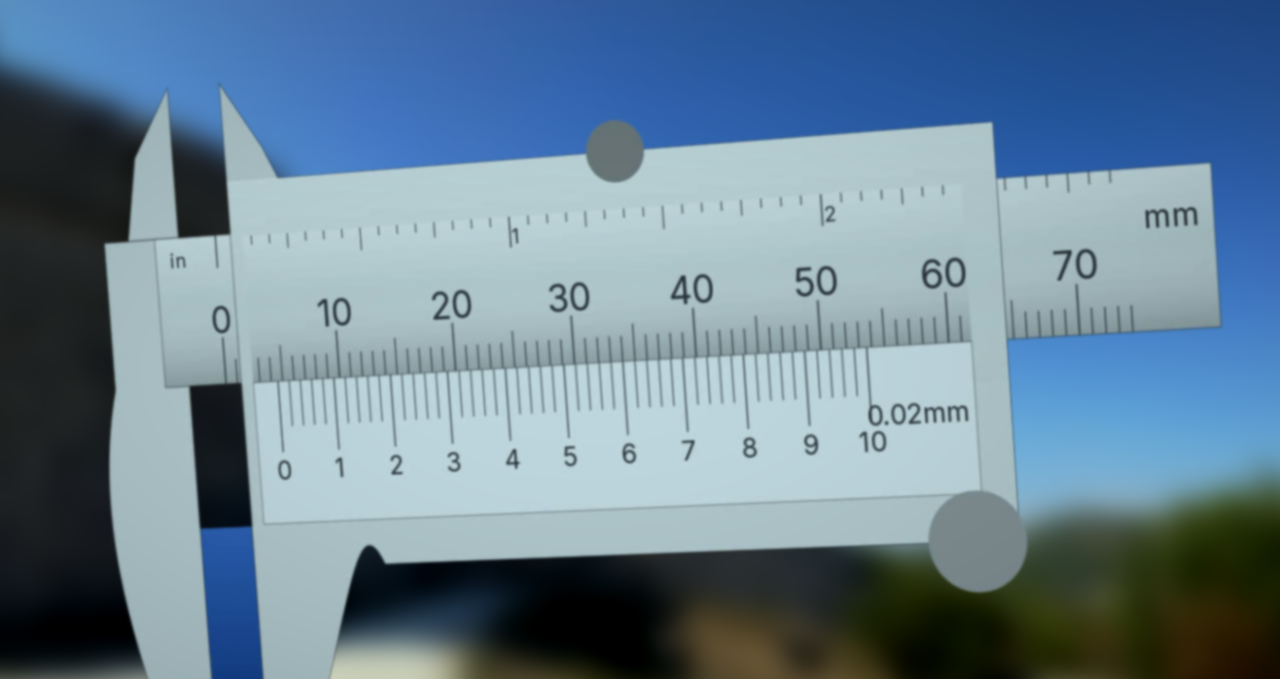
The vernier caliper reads 4.6 mm
